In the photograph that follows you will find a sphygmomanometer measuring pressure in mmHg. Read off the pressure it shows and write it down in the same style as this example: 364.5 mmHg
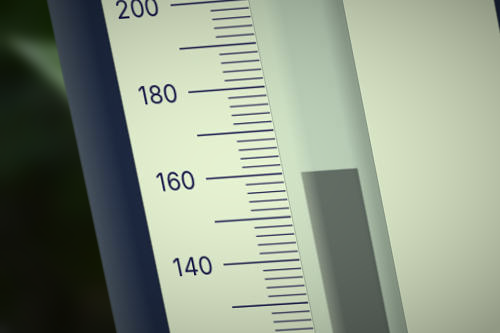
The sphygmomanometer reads 160 mmHg
